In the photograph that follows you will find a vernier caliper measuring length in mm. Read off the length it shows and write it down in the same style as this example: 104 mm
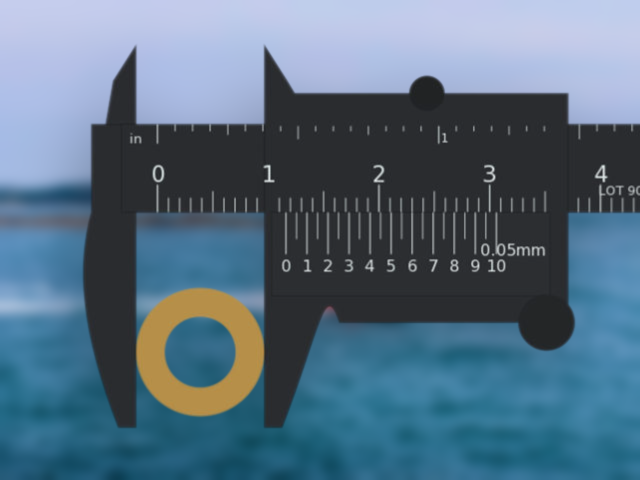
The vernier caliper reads 11.6 mm
